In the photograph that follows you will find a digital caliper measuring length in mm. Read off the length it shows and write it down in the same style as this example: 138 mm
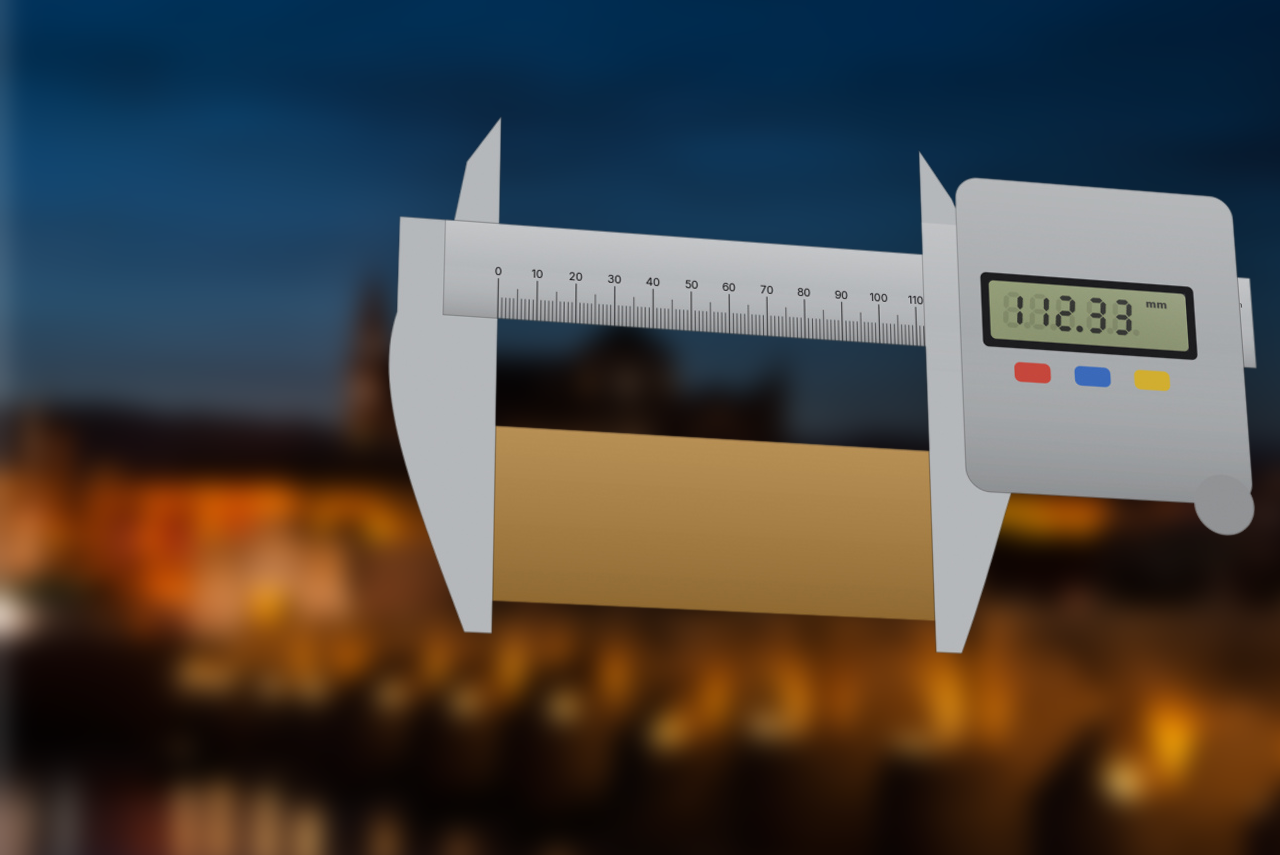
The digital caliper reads 112.33 mm
